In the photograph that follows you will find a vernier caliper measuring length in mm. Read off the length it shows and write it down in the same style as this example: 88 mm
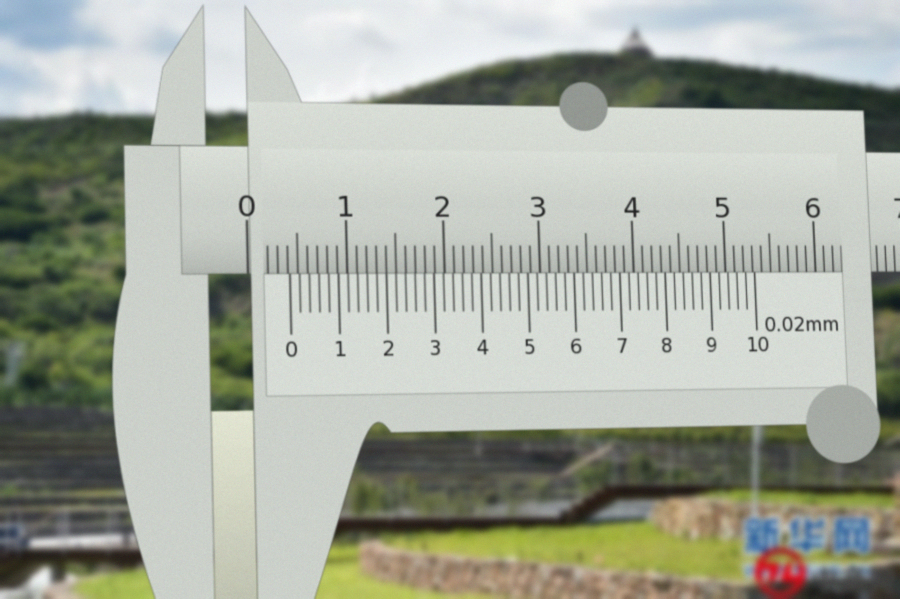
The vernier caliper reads 4.2 mm
